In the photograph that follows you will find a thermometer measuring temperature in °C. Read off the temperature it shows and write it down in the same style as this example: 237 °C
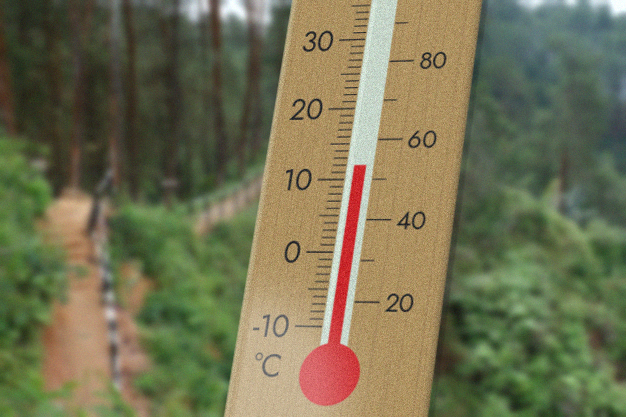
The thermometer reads 12 °C
